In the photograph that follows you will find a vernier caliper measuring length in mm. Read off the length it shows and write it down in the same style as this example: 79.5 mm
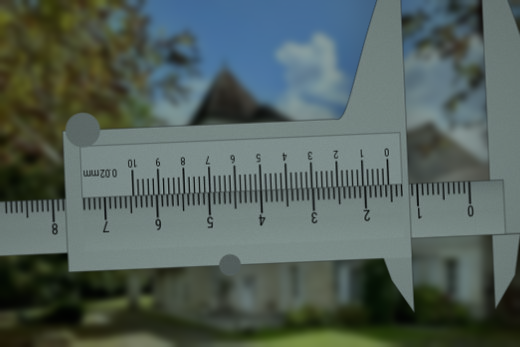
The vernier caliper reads 15.5 mm
